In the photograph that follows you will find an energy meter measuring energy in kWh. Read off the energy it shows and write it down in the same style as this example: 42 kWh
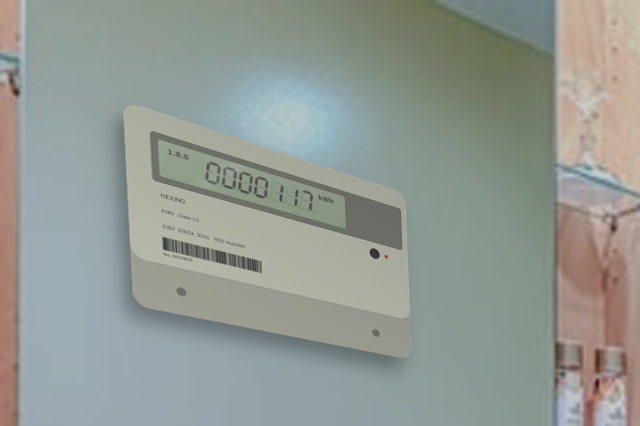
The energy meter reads 117 kWh
